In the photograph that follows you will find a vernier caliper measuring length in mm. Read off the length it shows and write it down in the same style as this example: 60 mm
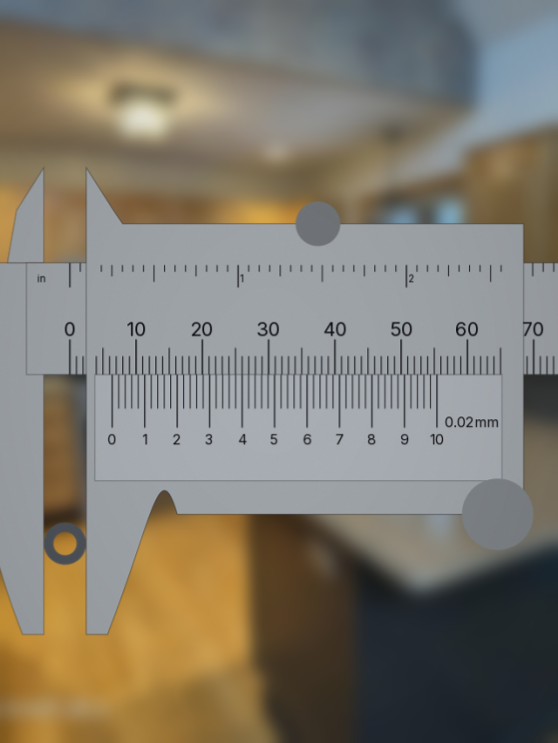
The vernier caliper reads 6.4 mm
